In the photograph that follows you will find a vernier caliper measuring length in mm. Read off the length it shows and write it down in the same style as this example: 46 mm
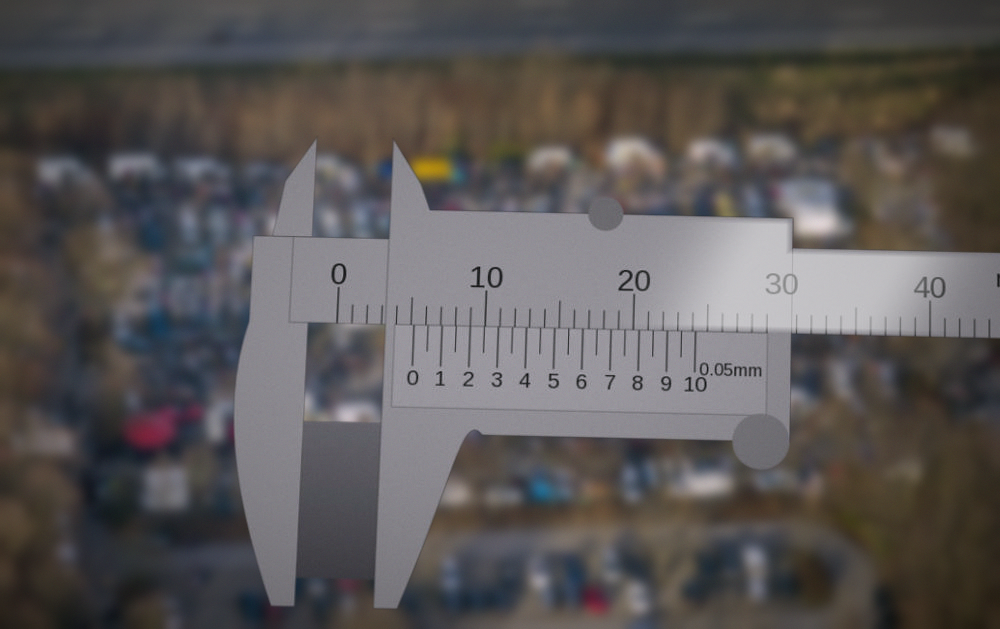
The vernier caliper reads 5.2 mm
